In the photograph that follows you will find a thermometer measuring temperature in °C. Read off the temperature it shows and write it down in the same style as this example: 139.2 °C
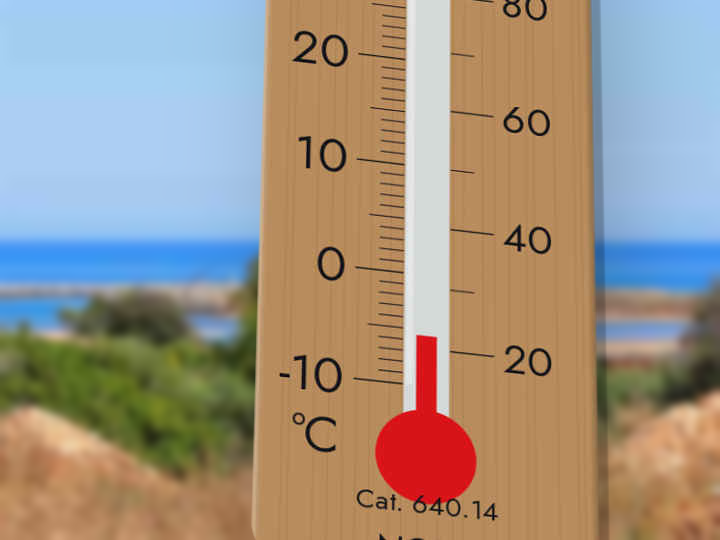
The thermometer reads -5.5 °C
